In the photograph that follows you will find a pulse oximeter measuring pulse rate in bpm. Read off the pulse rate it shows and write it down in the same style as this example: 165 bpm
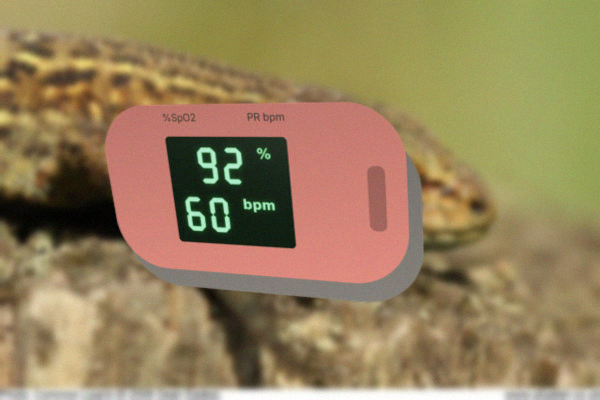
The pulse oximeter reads 60 bpm
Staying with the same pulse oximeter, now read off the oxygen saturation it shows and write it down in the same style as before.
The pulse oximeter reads 92 %
